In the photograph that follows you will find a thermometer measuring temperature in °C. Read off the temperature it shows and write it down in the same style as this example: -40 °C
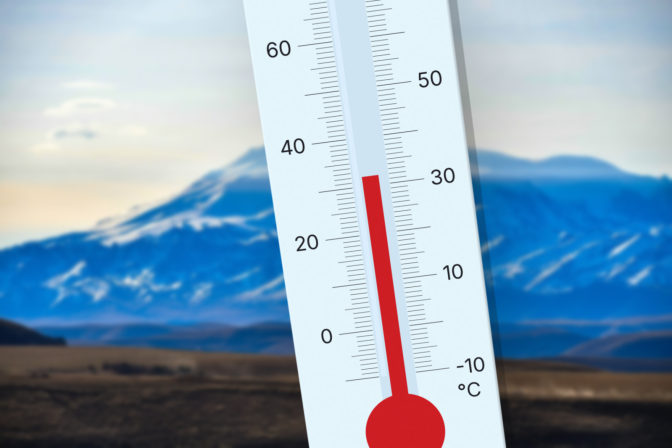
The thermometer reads 32 °C
